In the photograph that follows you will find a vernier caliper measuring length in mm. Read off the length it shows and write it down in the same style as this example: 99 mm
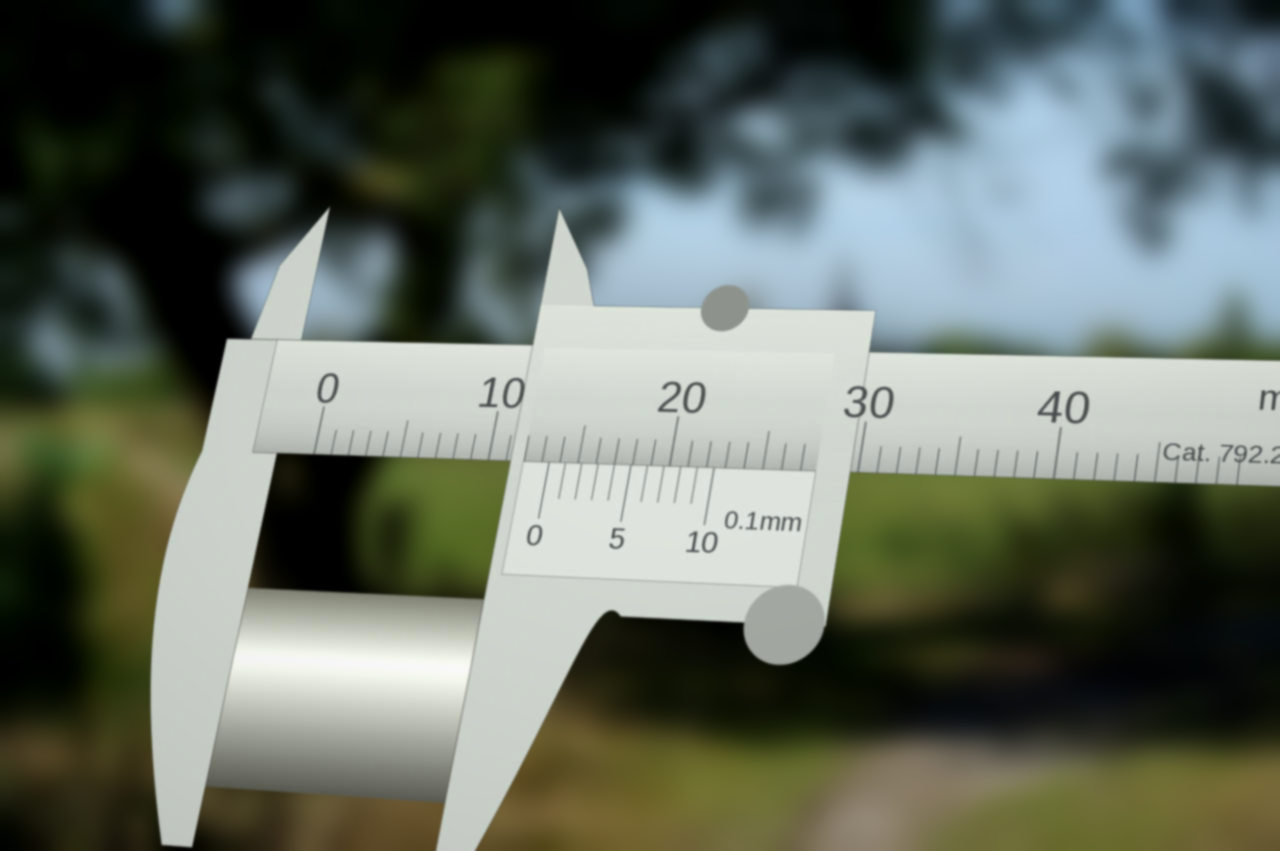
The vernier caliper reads 13.4 mm
